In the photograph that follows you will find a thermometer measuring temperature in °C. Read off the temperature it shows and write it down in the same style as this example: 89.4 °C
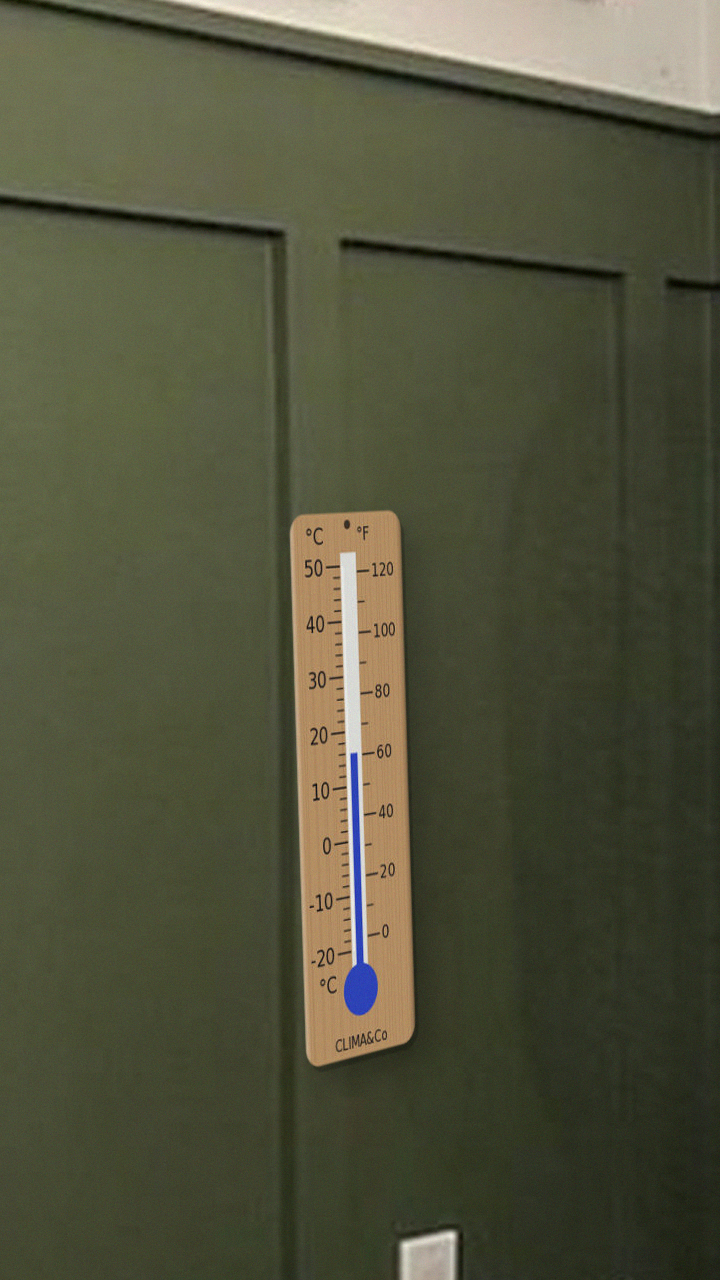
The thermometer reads 16 °C
